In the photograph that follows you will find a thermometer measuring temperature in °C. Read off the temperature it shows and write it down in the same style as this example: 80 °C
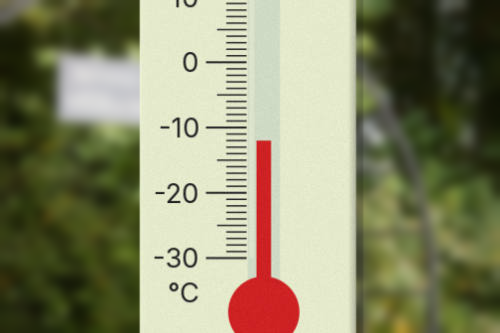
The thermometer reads -12 °C
